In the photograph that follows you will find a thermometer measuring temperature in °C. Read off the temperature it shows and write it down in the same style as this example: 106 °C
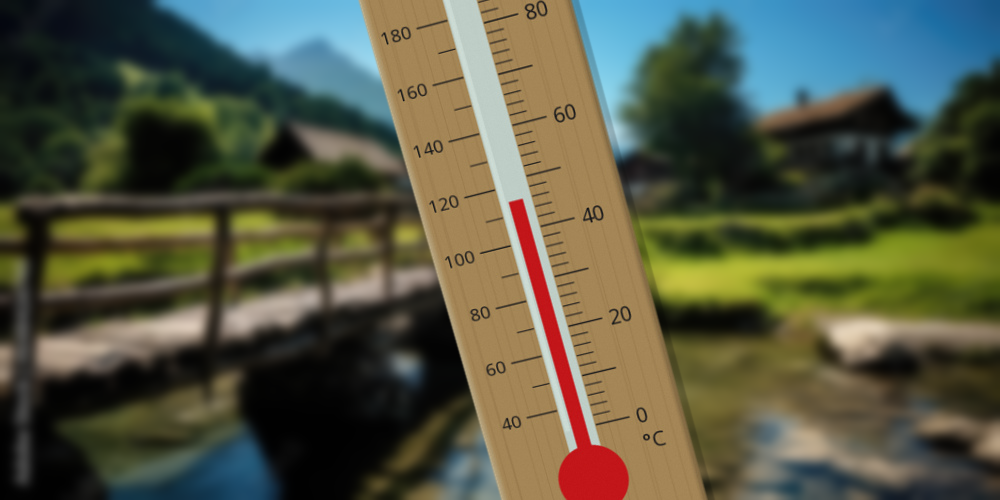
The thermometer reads 46 °C
